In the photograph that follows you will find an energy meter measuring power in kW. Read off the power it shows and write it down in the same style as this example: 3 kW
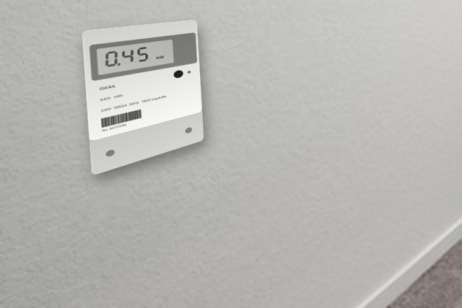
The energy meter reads 0.45 kW
